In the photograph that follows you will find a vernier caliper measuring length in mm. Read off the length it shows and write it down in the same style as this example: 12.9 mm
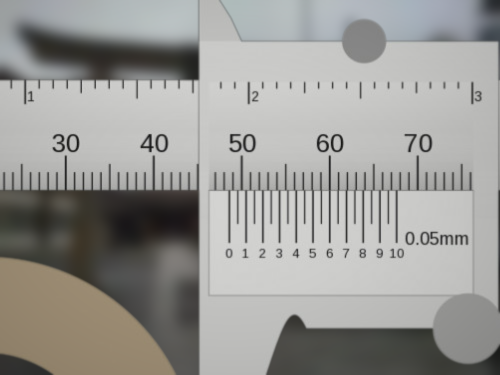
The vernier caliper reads 48.6 mm
